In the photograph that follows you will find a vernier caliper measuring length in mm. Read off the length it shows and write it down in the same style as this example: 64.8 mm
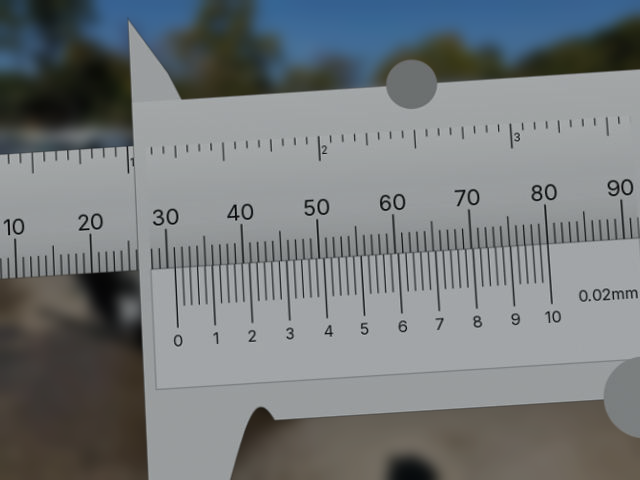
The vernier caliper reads 31.0 mm
